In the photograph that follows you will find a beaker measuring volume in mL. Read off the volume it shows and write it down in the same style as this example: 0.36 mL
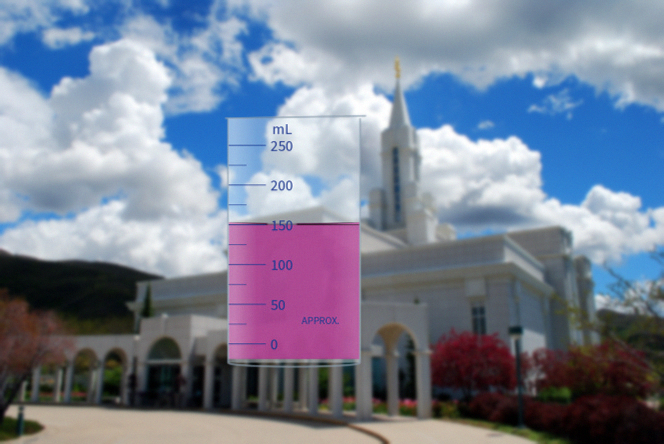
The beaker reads 150 mL
